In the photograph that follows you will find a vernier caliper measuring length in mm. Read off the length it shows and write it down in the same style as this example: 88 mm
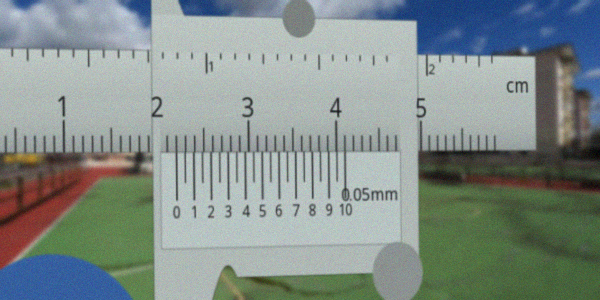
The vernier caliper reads 22.0 mm
